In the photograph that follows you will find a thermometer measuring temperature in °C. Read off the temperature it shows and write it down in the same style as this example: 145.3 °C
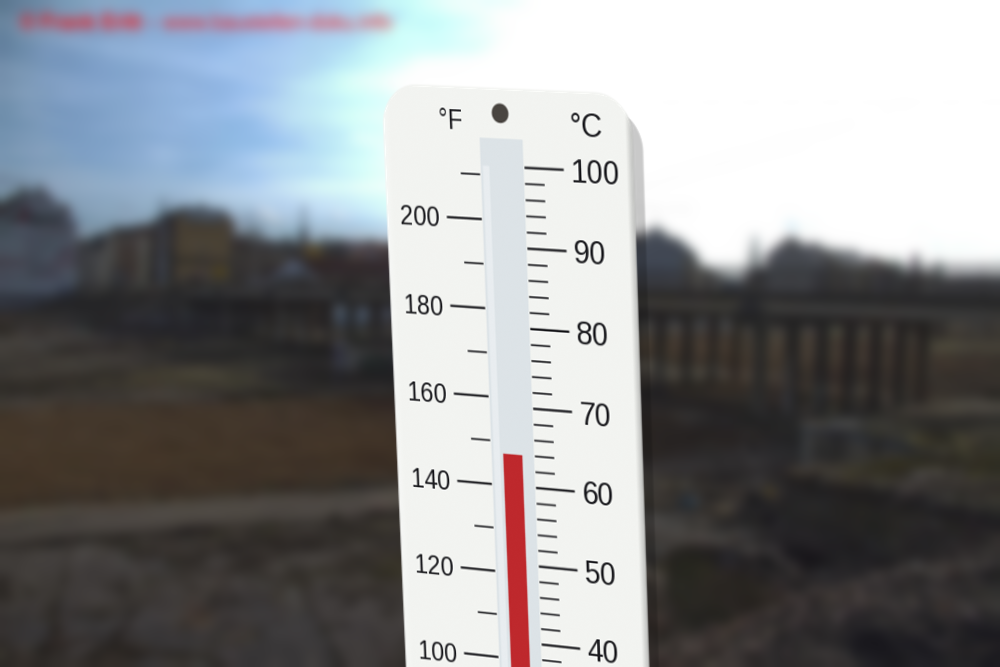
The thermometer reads 64 °C
